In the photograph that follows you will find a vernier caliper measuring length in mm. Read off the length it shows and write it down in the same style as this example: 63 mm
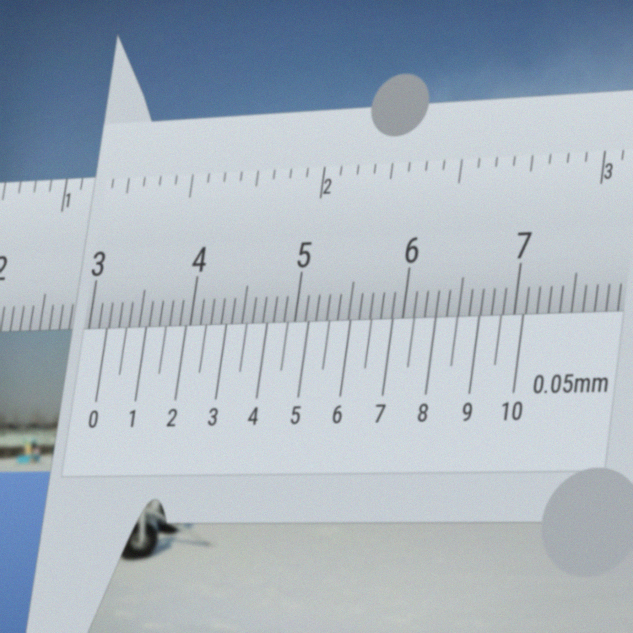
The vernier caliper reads 31.8 mm
